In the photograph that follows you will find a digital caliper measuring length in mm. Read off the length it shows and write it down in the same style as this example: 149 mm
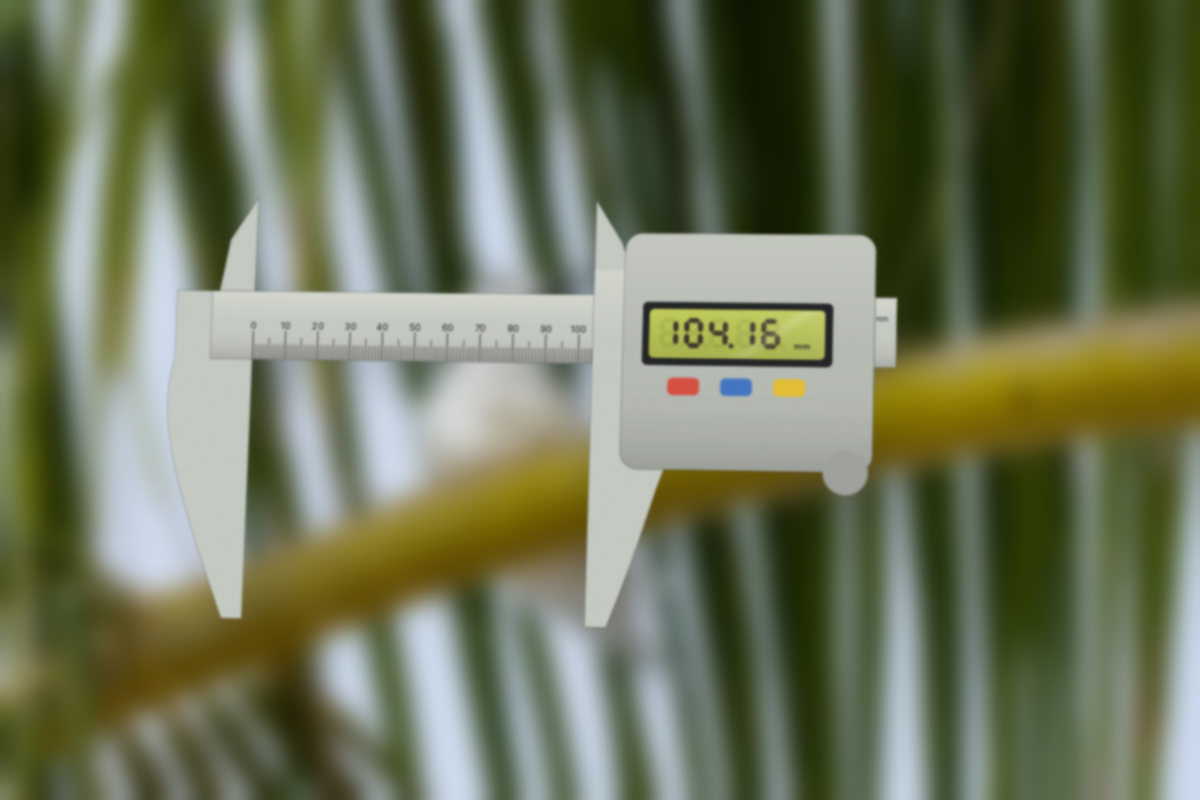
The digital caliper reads 104.16 mm
